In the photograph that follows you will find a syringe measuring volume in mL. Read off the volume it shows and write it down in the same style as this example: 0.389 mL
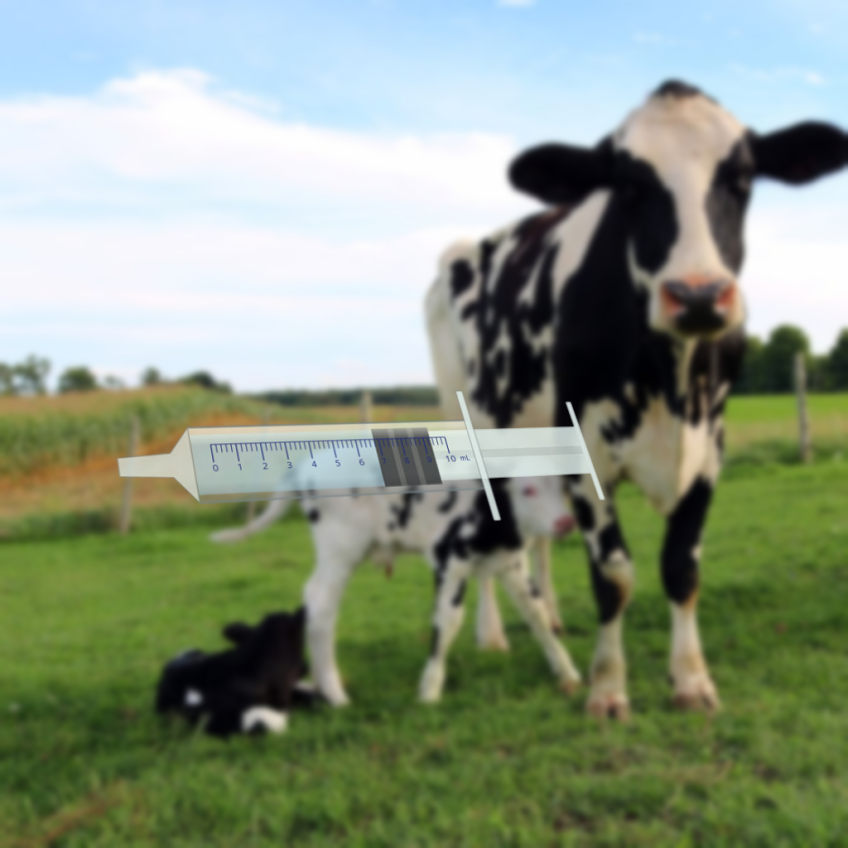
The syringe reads 6.8 mL
